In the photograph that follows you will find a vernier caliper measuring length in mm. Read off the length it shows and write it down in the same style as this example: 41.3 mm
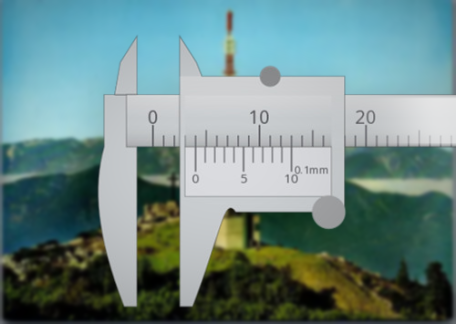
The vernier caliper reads 4.0 mm
